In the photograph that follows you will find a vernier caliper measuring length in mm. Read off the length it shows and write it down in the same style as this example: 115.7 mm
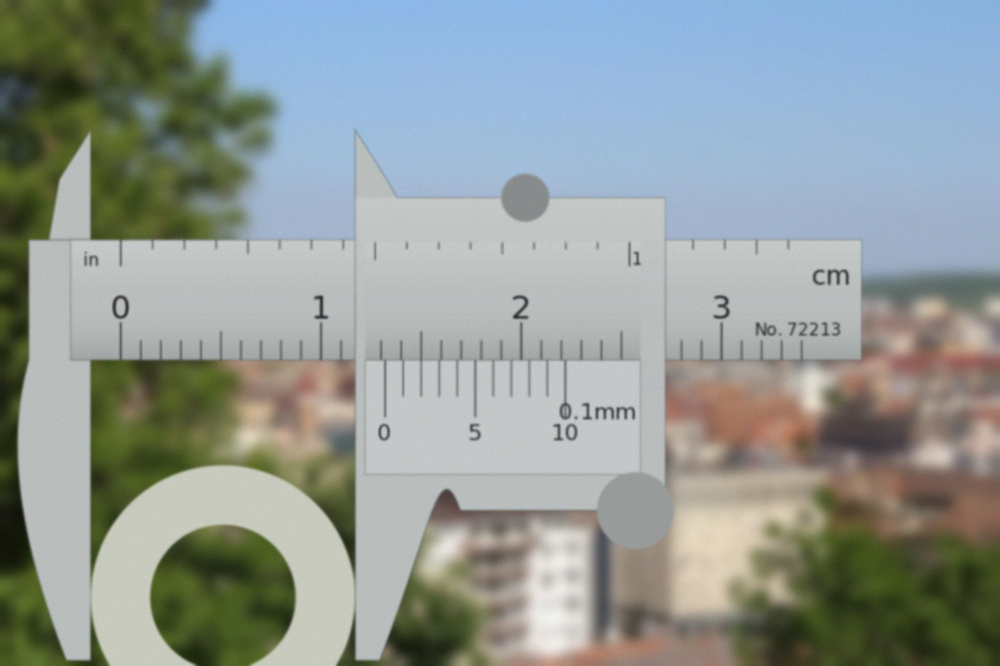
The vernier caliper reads 13.2 mm
